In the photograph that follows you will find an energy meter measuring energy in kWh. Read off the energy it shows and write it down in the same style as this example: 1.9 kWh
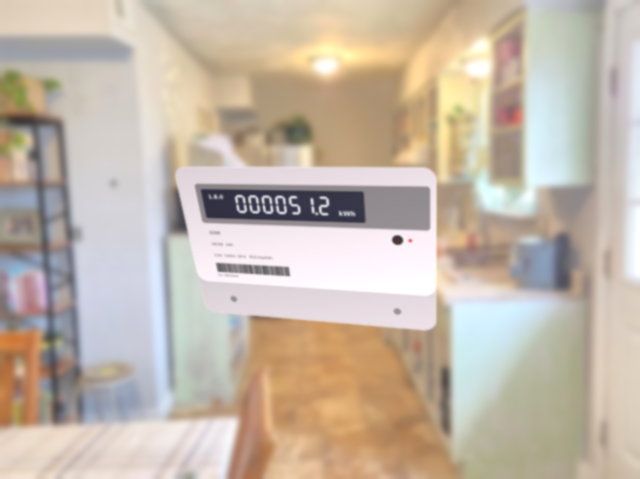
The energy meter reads 51.2 kWh
